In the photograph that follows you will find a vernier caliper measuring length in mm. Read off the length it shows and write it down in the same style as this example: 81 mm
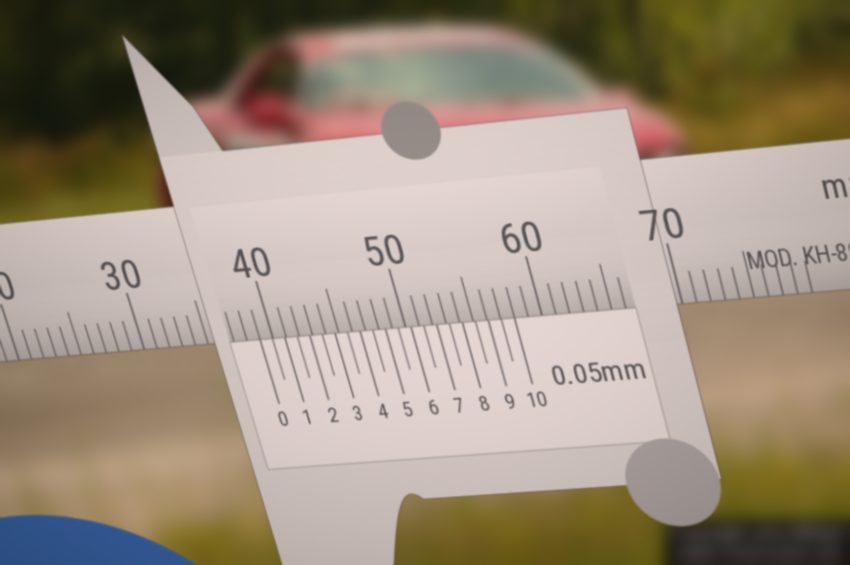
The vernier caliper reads 39.0 mm
